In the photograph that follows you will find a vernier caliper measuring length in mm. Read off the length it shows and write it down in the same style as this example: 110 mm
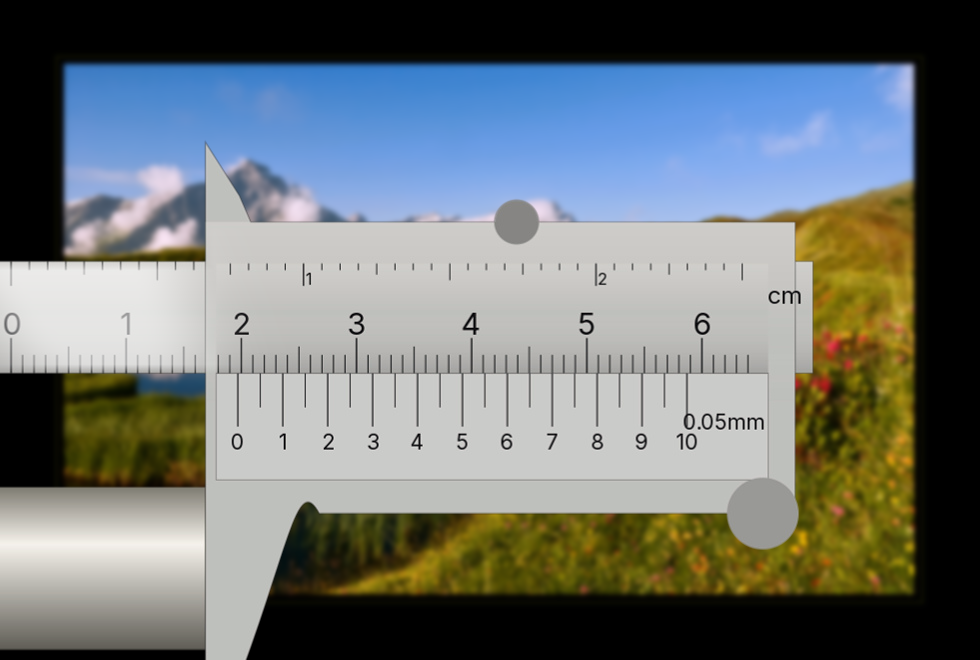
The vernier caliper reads 19.7 mm
